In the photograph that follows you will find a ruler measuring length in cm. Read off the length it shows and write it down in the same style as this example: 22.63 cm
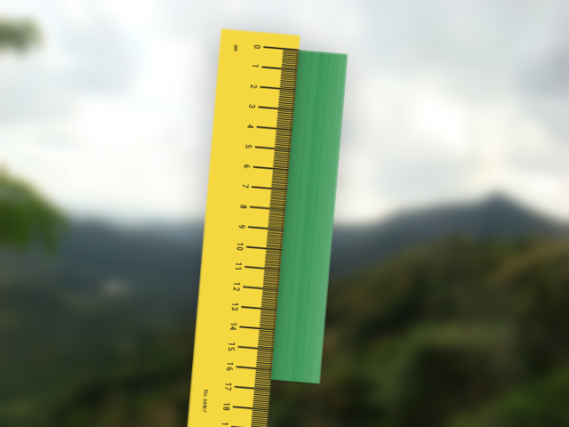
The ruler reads 16.5 cm
